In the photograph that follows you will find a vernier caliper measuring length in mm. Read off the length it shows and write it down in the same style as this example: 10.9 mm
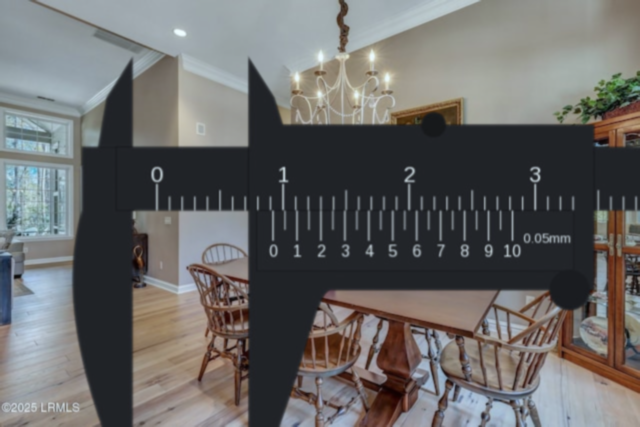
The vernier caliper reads 9.2 mm
